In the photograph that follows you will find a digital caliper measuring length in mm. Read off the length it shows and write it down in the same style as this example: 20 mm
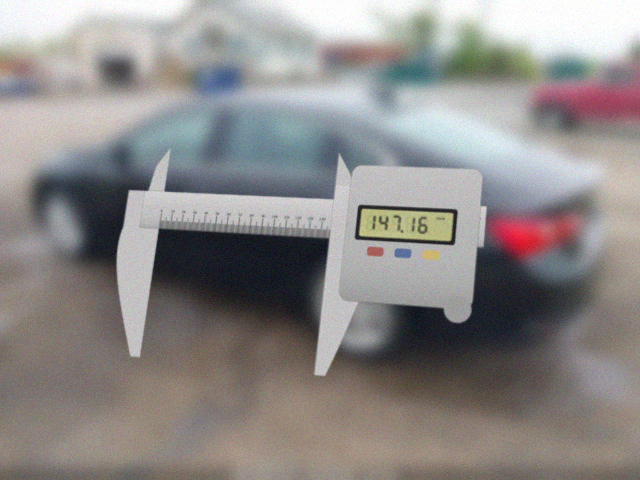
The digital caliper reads 147.16 mm
